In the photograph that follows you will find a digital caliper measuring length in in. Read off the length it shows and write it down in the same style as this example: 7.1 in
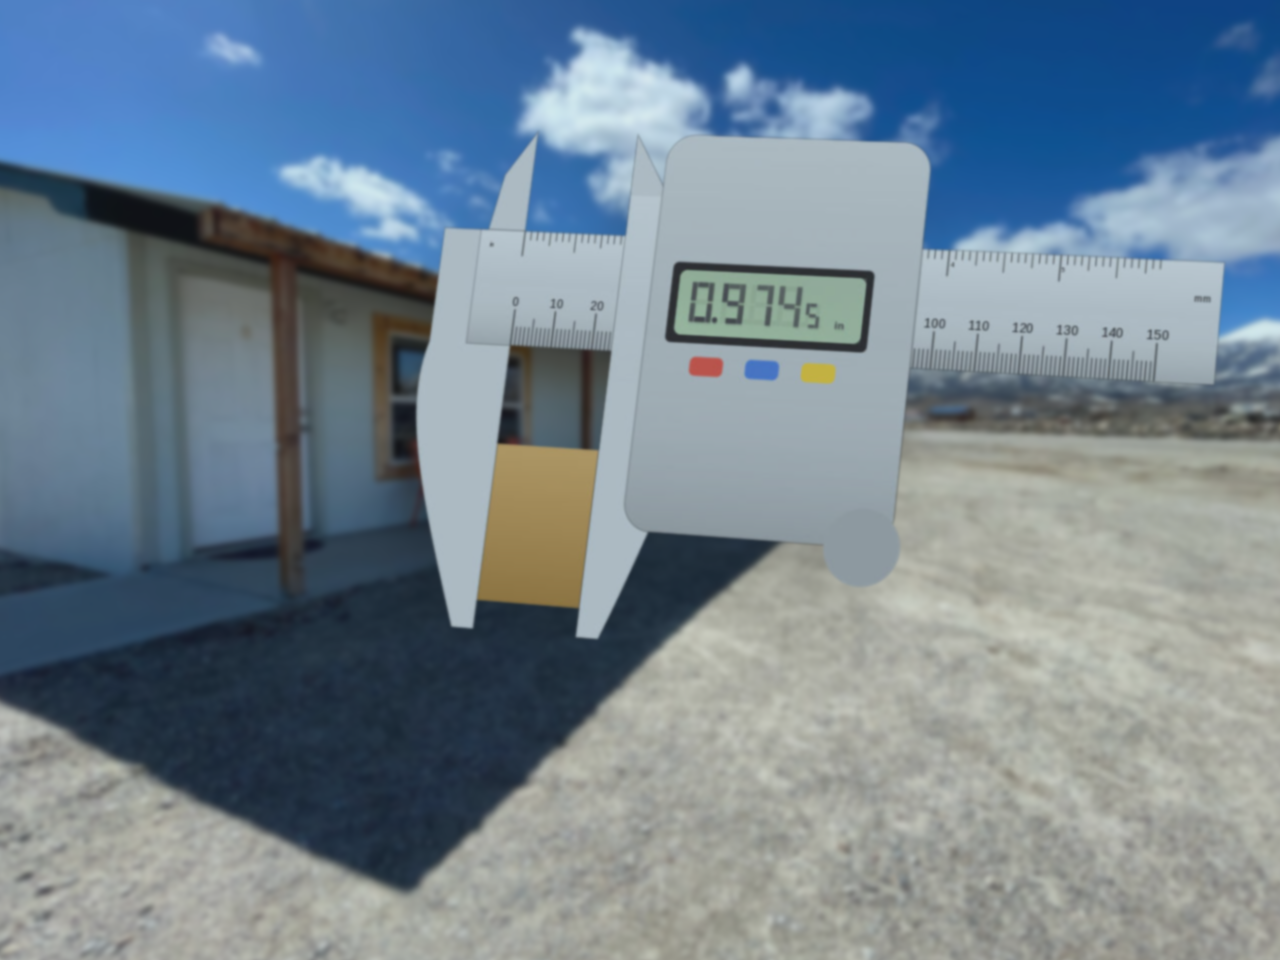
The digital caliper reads 0.9745 in
